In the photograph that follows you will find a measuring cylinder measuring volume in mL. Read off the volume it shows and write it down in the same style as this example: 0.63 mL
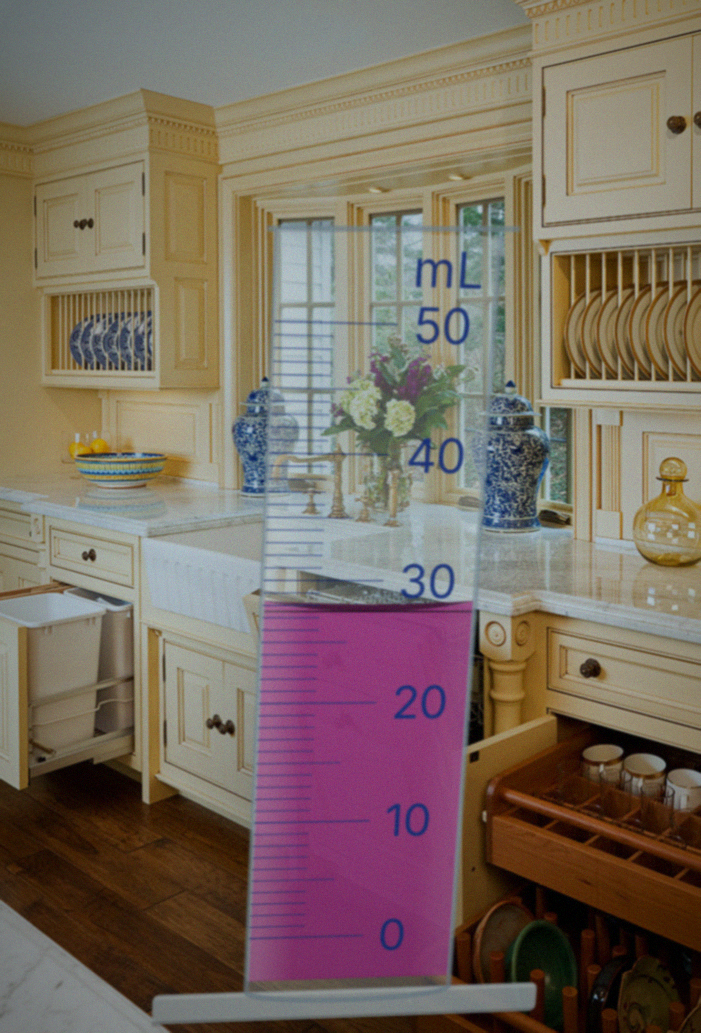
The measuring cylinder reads 27.5 mL
